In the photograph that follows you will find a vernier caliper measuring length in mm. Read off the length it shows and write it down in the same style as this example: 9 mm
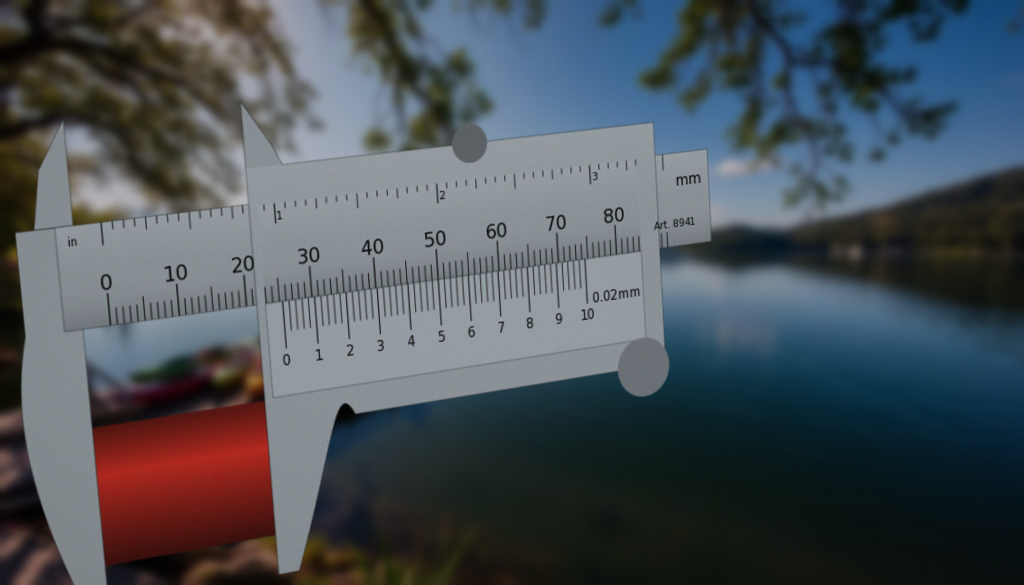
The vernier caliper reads 25.5 mm
